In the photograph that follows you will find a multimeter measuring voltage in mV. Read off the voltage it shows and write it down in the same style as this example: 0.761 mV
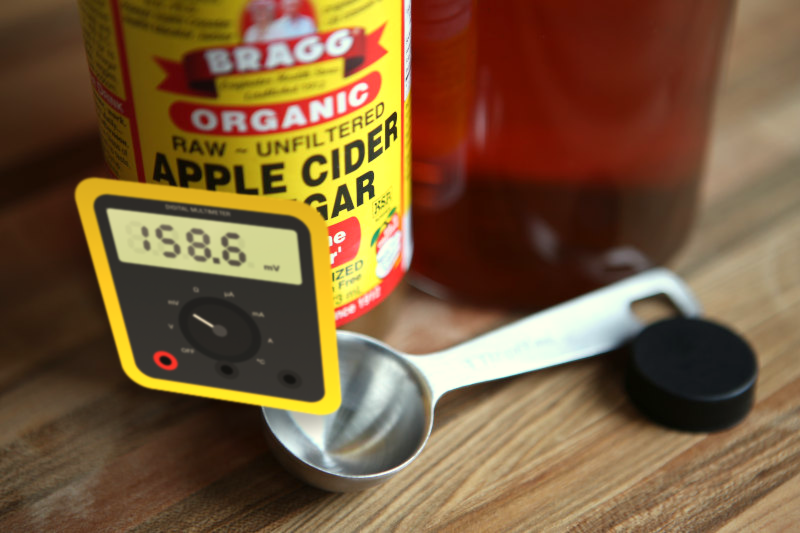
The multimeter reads 158.6 mV
